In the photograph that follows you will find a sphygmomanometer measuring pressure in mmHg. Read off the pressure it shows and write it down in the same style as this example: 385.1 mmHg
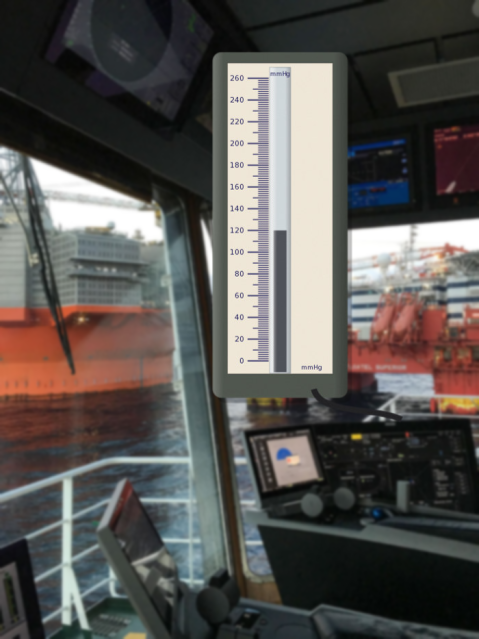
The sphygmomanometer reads 120 mmHg
